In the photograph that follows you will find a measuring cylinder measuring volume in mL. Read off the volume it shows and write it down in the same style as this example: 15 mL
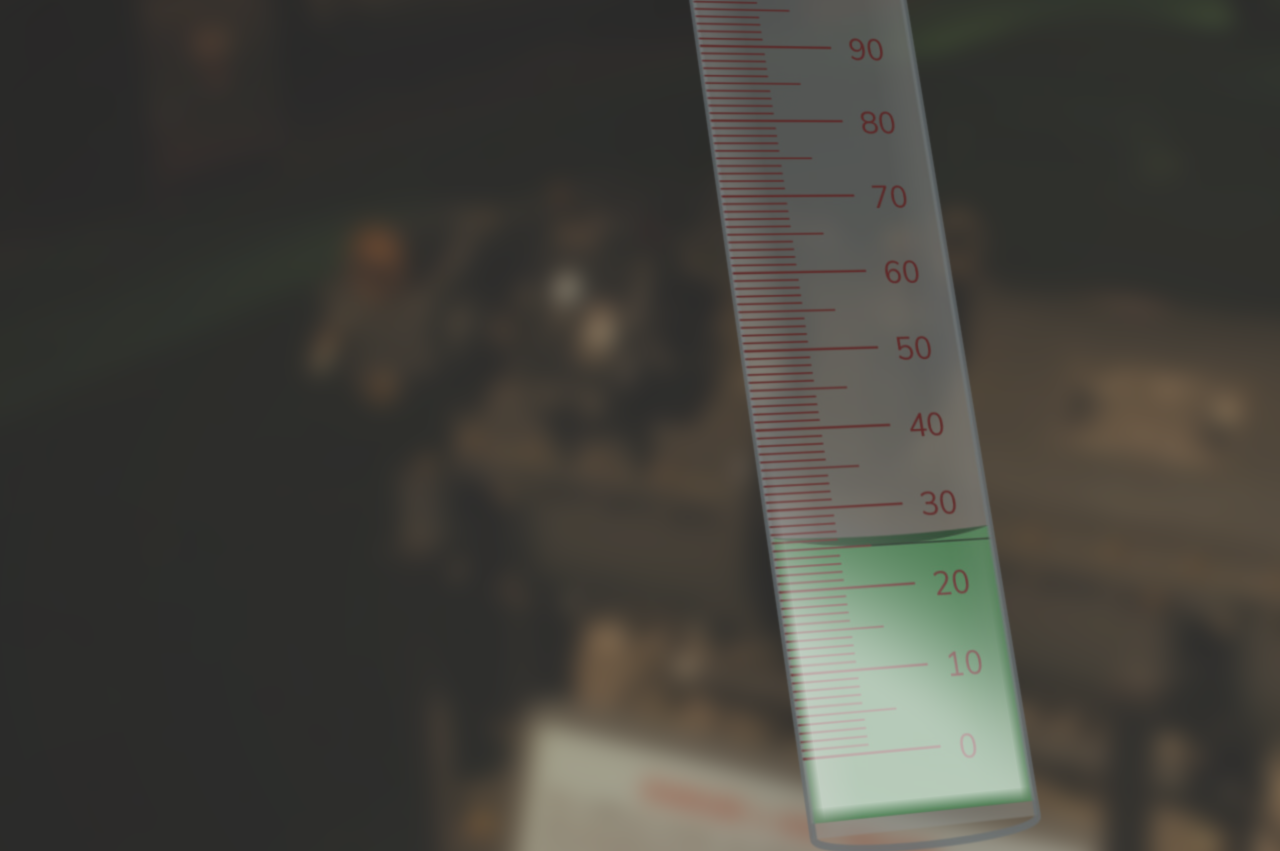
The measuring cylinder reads 25 mL
